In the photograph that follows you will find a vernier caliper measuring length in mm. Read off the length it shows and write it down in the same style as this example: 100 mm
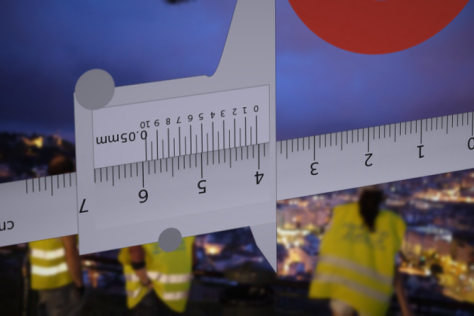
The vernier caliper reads 40.4 mm
